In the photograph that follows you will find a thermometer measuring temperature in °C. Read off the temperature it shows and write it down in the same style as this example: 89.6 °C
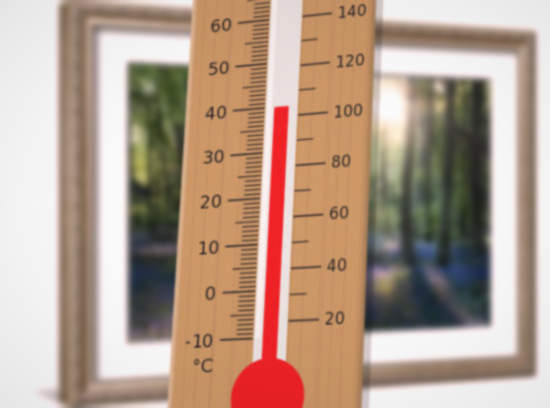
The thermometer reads 40 °C
